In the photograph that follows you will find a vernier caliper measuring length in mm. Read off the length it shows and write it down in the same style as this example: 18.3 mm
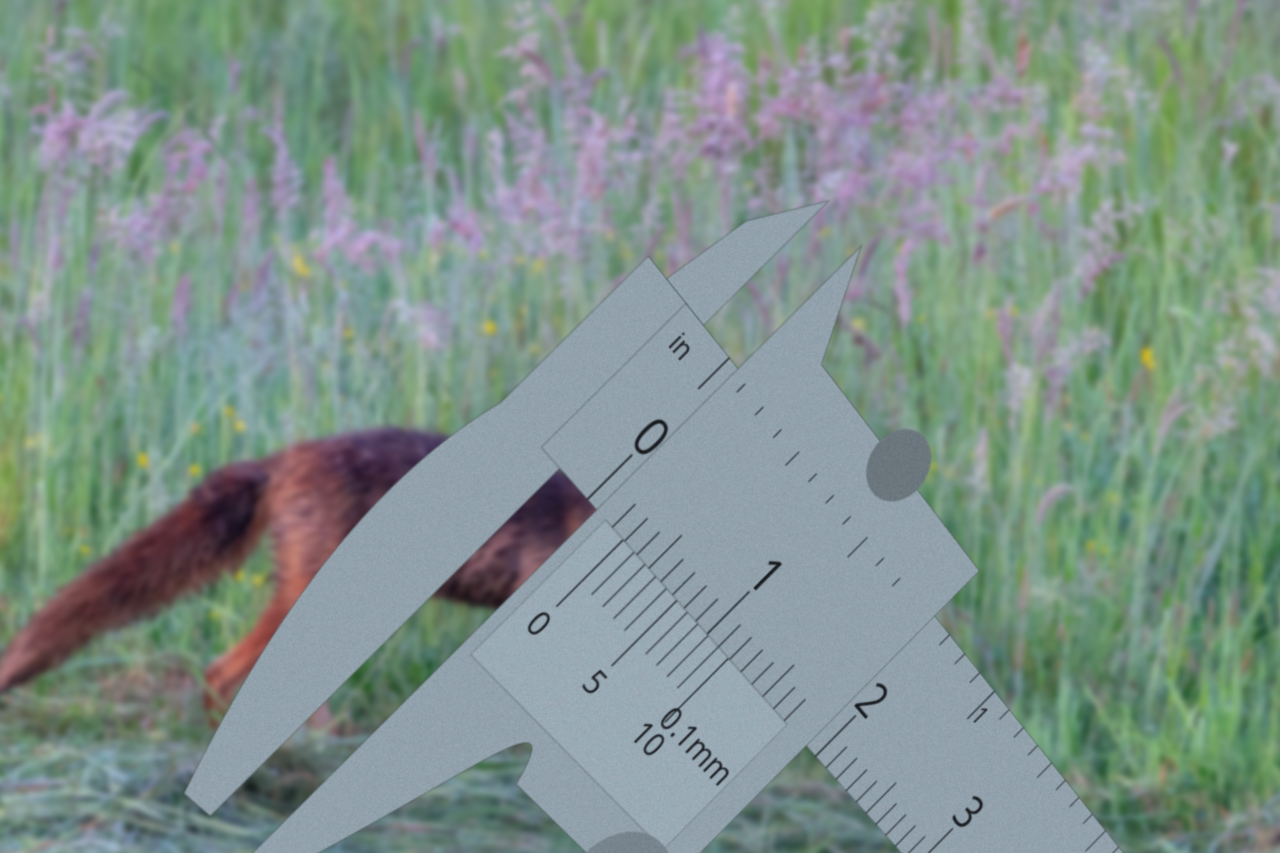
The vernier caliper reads 2.9 mm
